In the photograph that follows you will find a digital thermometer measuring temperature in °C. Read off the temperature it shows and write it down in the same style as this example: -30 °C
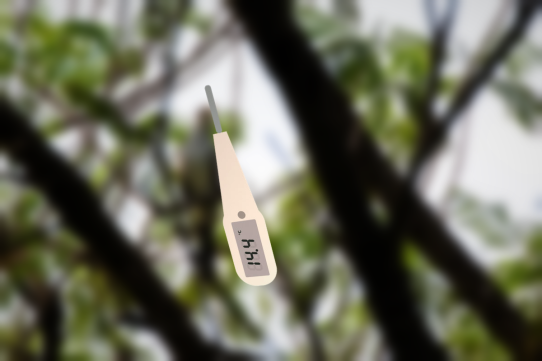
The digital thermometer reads 14.4 °C
